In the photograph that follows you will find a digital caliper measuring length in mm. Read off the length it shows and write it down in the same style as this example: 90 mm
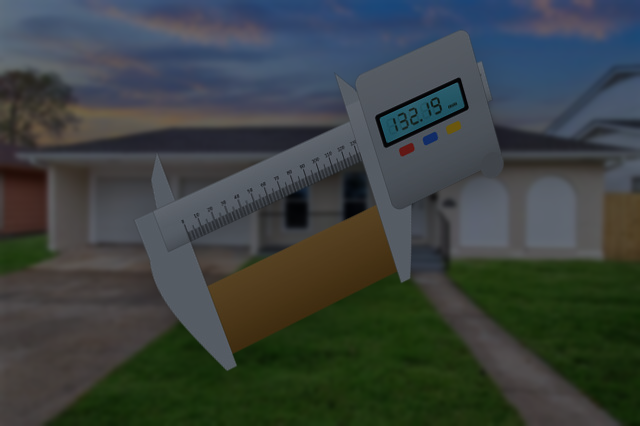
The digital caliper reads 132.19 mm
